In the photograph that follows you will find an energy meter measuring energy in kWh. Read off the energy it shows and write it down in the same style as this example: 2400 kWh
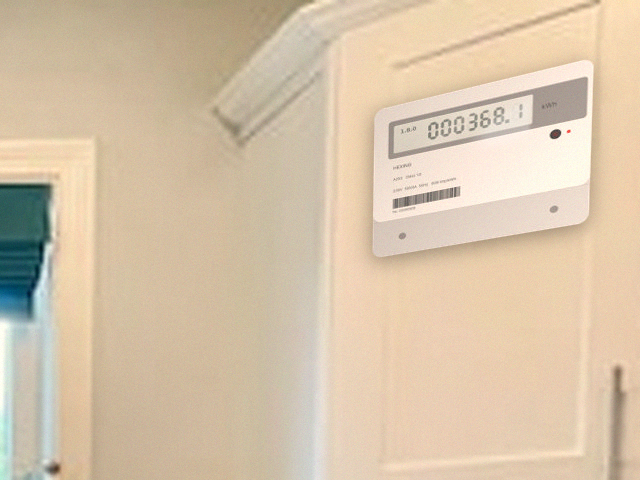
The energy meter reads 368.1 kWh
